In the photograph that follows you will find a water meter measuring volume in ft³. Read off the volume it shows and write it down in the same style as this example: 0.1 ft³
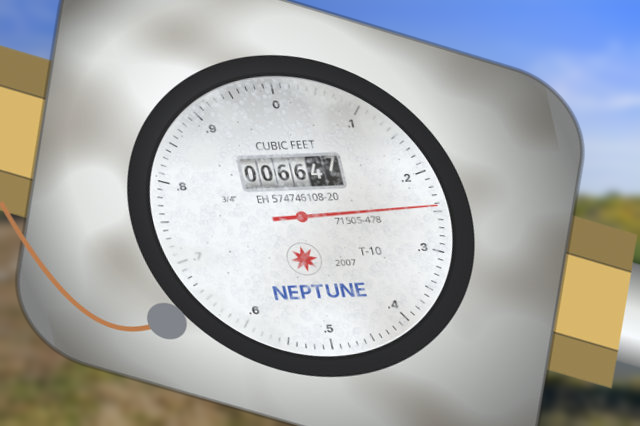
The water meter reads 6647.24 ft³
